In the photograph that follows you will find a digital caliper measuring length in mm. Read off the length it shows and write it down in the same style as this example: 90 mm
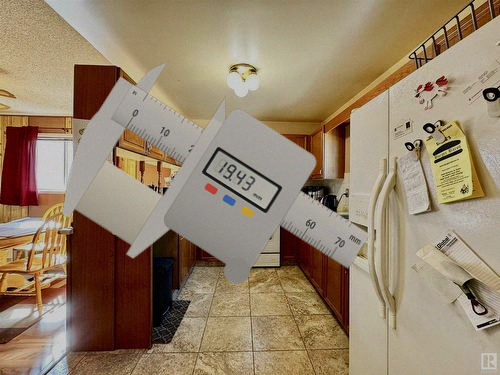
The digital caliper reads 19.43 mm
